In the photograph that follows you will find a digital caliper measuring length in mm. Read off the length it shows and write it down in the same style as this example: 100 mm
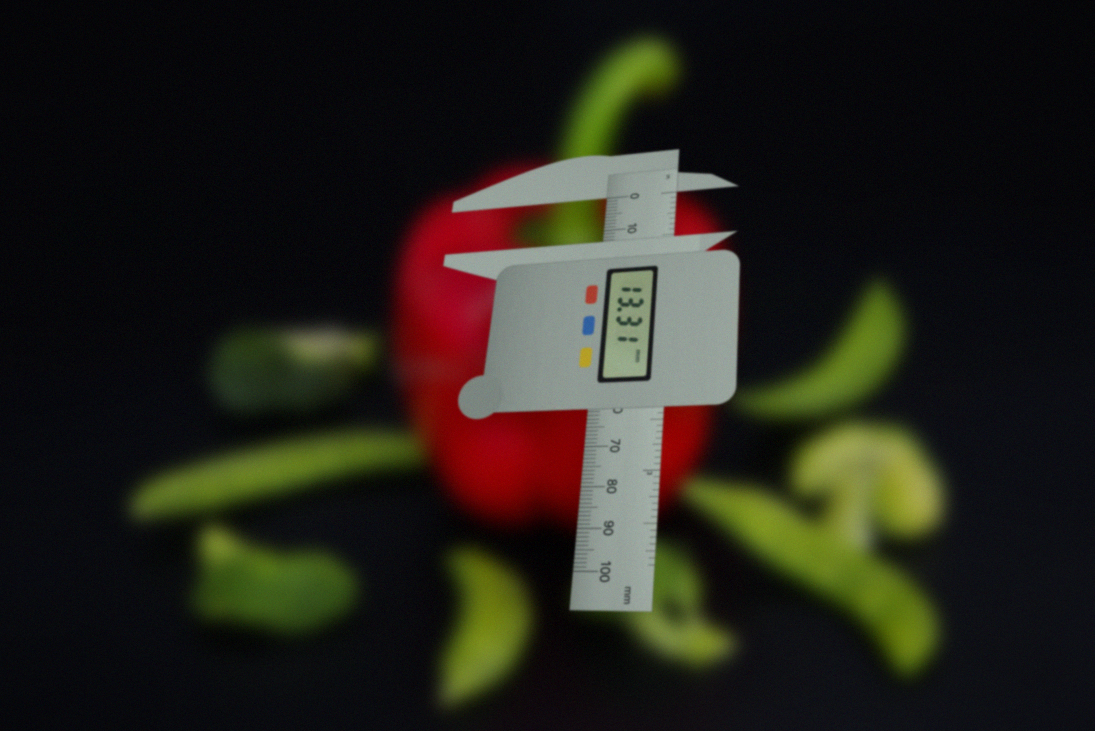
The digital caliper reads 13.31 mm
